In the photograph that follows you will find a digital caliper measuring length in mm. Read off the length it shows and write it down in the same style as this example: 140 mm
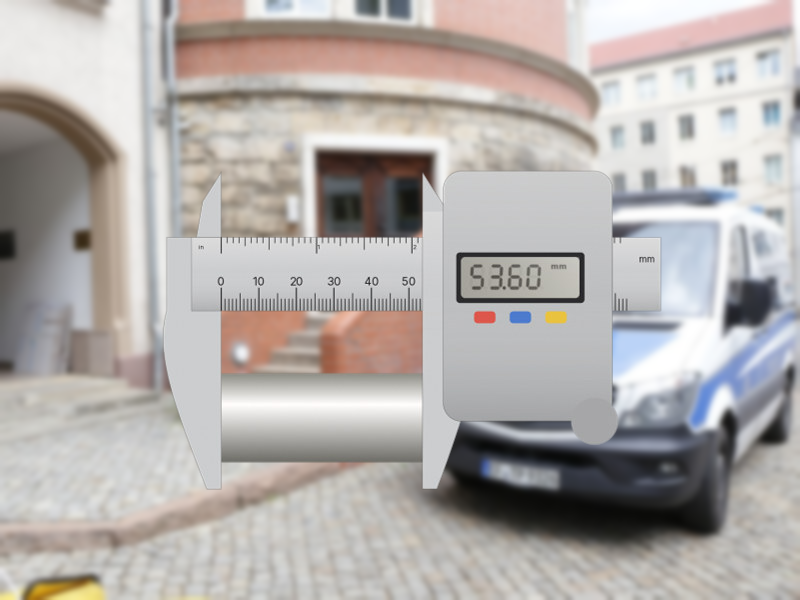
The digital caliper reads 53.60 mm
